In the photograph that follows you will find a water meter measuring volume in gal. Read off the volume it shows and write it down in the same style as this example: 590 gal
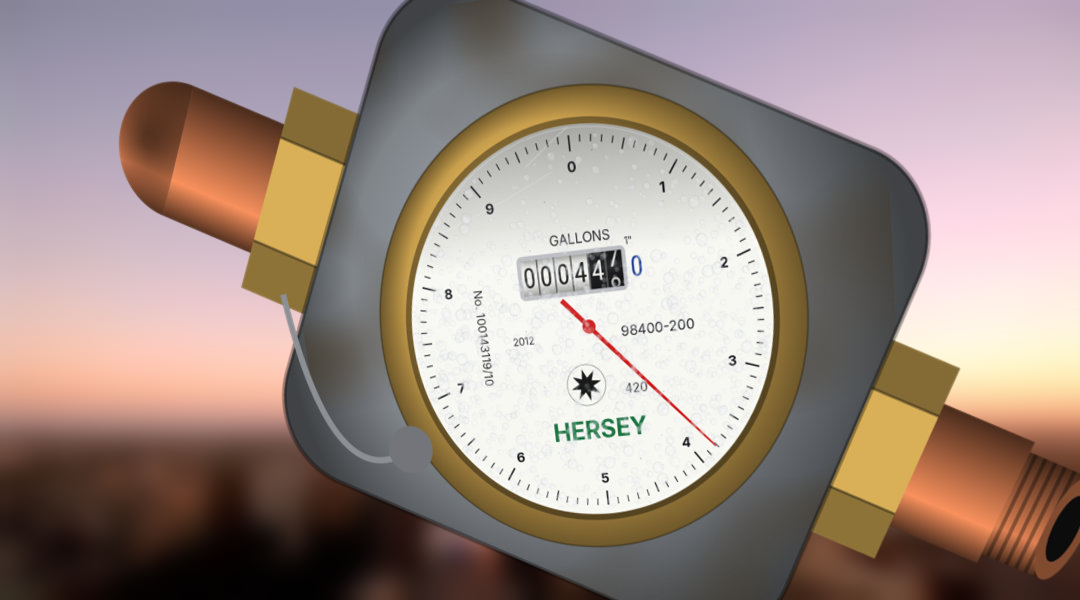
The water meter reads 4473.8 gal
